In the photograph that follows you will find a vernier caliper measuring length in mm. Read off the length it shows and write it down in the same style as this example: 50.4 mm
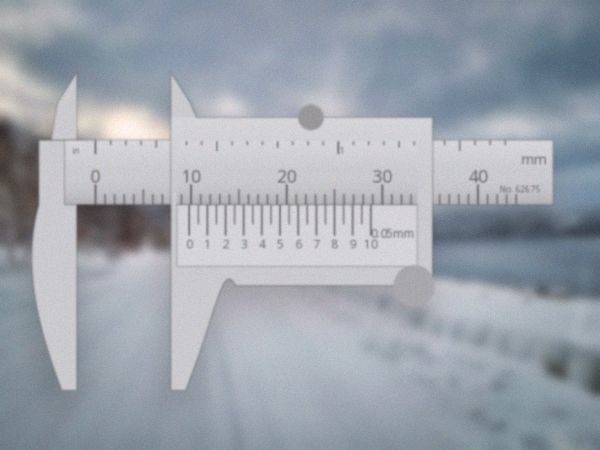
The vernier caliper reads 9.8 mm
